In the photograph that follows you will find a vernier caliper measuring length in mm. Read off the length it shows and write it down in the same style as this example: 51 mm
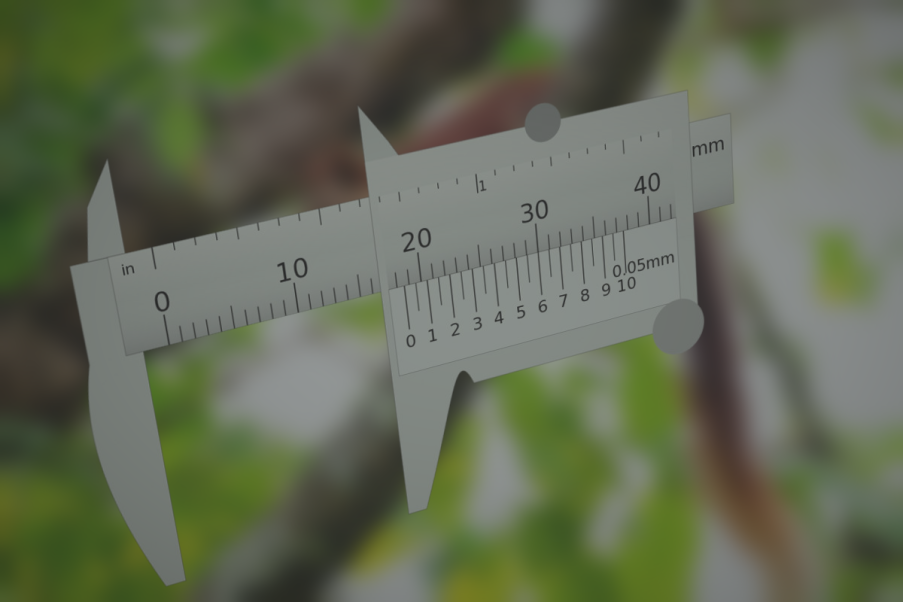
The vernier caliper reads 18.6 mm
